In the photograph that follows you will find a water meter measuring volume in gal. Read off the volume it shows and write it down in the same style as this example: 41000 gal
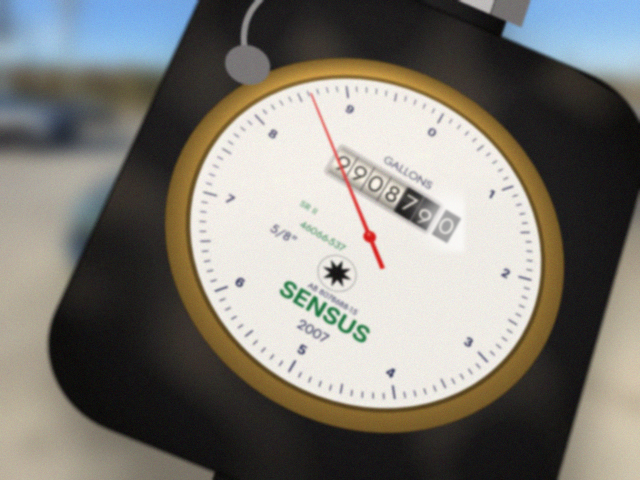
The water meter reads 9908788.6 gal
